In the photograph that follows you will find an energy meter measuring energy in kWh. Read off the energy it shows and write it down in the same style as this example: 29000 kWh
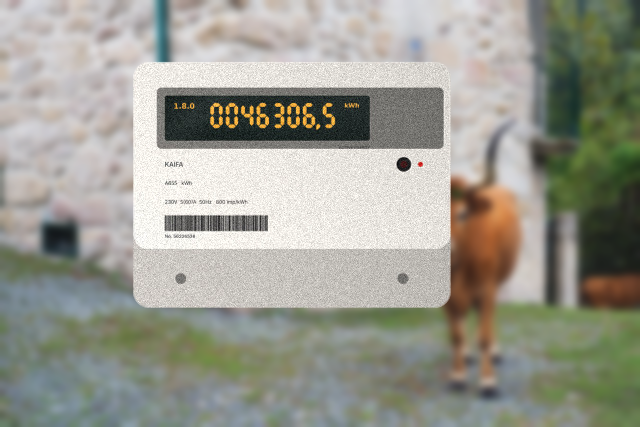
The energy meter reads 46306.5 kWh
